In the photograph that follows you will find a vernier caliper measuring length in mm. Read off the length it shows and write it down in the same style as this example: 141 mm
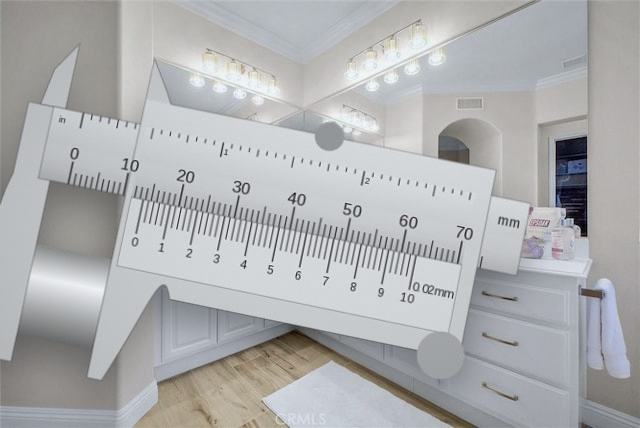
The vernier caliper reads 13.6 mm
